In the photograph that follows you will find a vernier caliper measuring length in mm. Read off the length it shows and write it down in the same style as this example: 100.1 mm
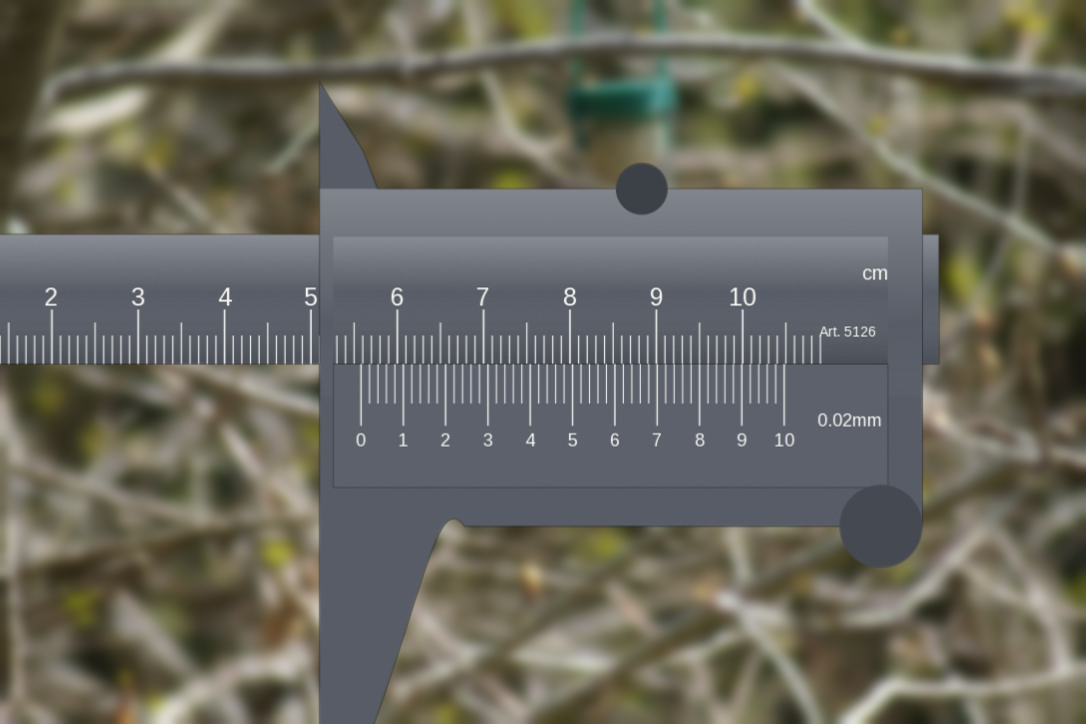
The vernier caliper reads 55.8 mm
